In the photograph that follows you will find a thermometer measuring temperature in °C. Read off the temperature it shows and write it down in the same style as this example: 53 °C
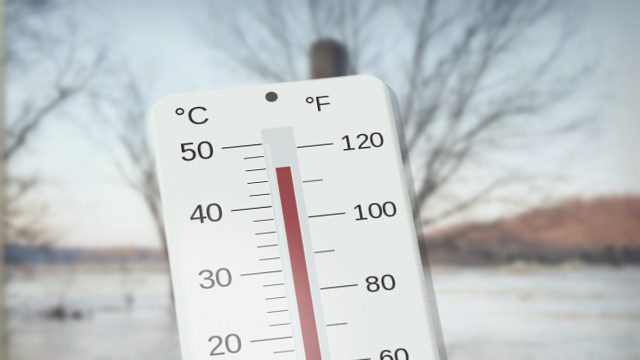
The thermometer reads 46 °C
